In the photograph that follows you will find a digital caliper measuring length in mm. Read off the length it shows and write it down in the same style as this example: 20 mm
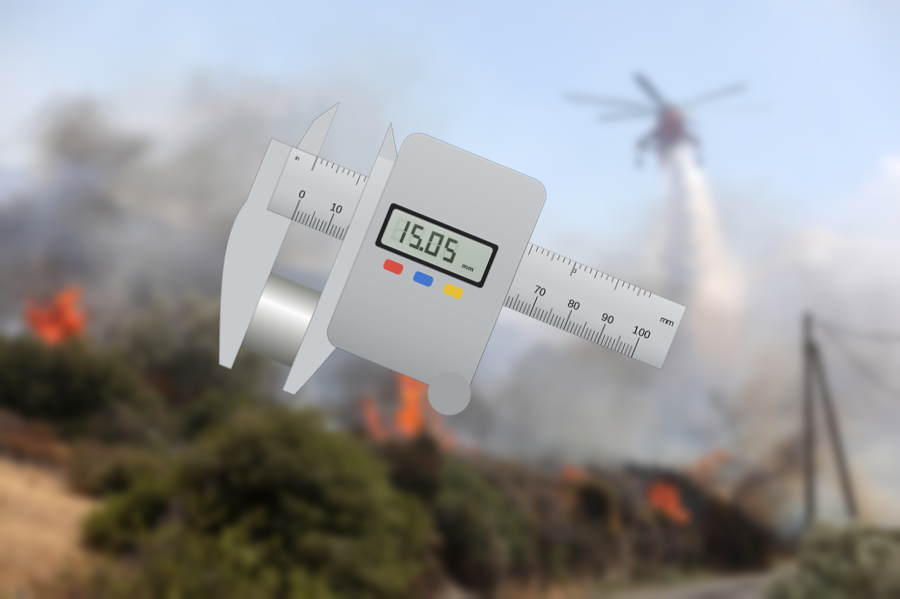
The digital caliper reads 15.05 mm
